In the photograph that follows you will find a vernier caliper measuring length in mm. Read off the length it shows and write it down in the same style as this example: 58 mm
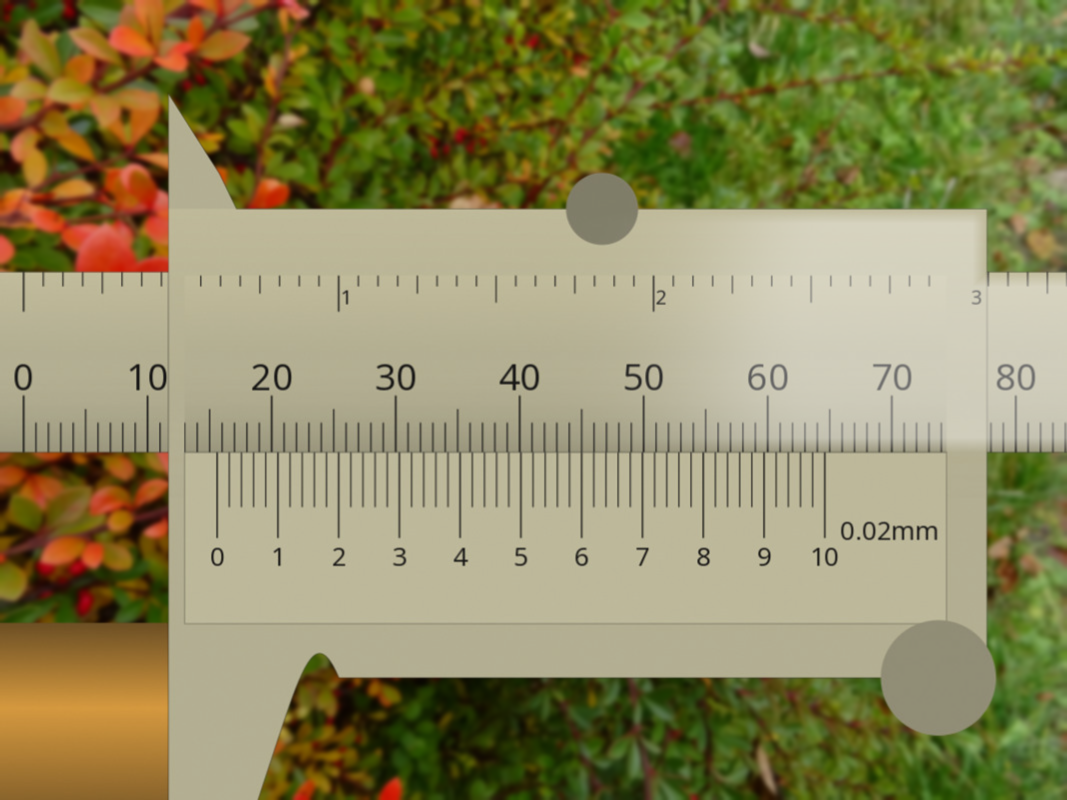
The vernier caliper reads 15.6 mm
